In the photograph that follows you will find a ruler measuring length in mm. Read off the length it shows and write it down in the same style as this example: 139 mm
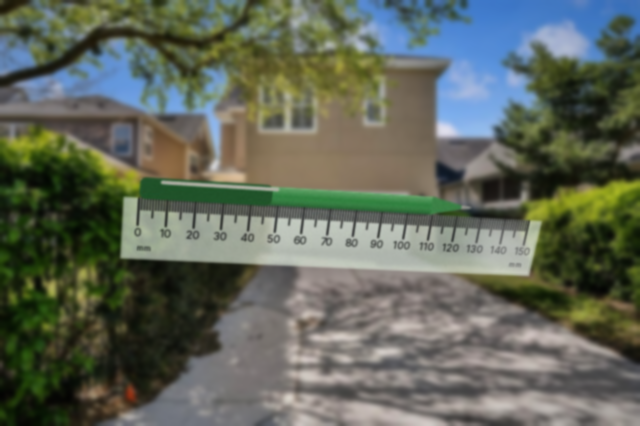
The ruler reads 125 mm
